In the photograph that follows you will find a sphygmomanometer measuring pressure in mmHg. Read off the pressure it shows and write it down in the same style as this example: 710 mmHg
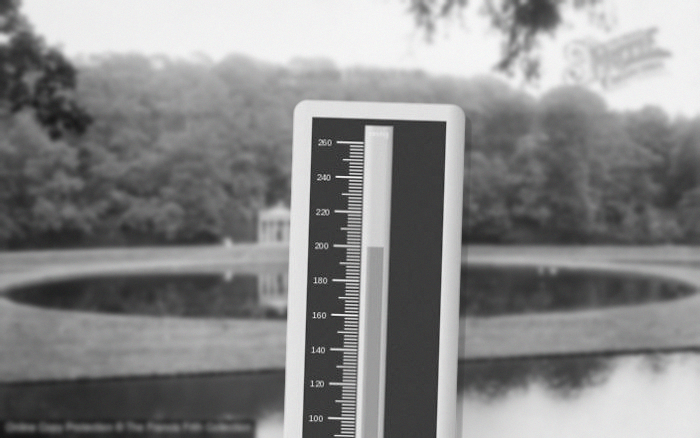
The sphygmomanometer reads 200 mmHg
